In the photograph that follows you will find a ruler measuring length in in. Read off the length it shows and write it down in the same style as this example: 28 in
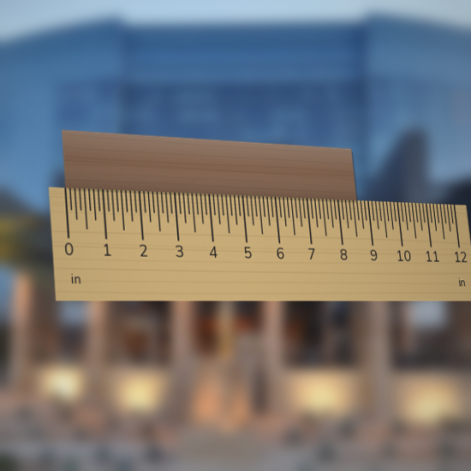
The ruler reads 8.625 in
